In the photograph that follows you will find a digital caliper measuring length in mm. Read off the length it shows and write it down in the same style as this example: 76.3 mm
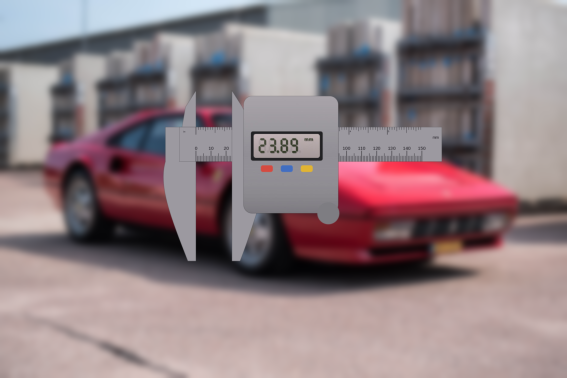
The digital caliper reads 23.89 mm
